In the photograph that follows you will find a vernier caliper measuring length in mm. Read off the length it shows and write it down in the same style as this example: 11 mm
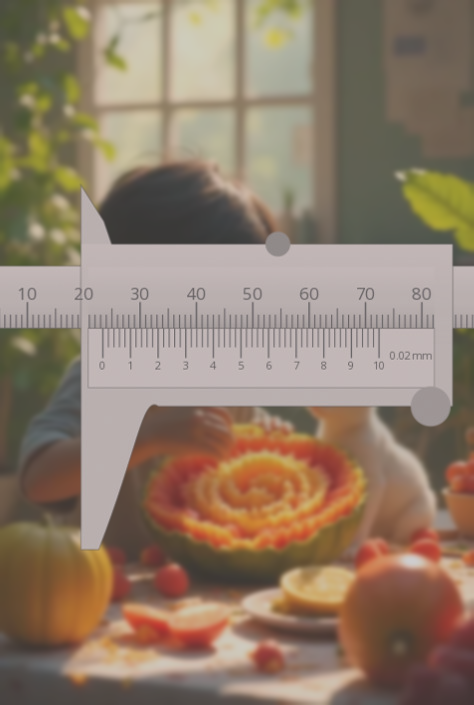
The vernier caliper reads 23.4 mm
